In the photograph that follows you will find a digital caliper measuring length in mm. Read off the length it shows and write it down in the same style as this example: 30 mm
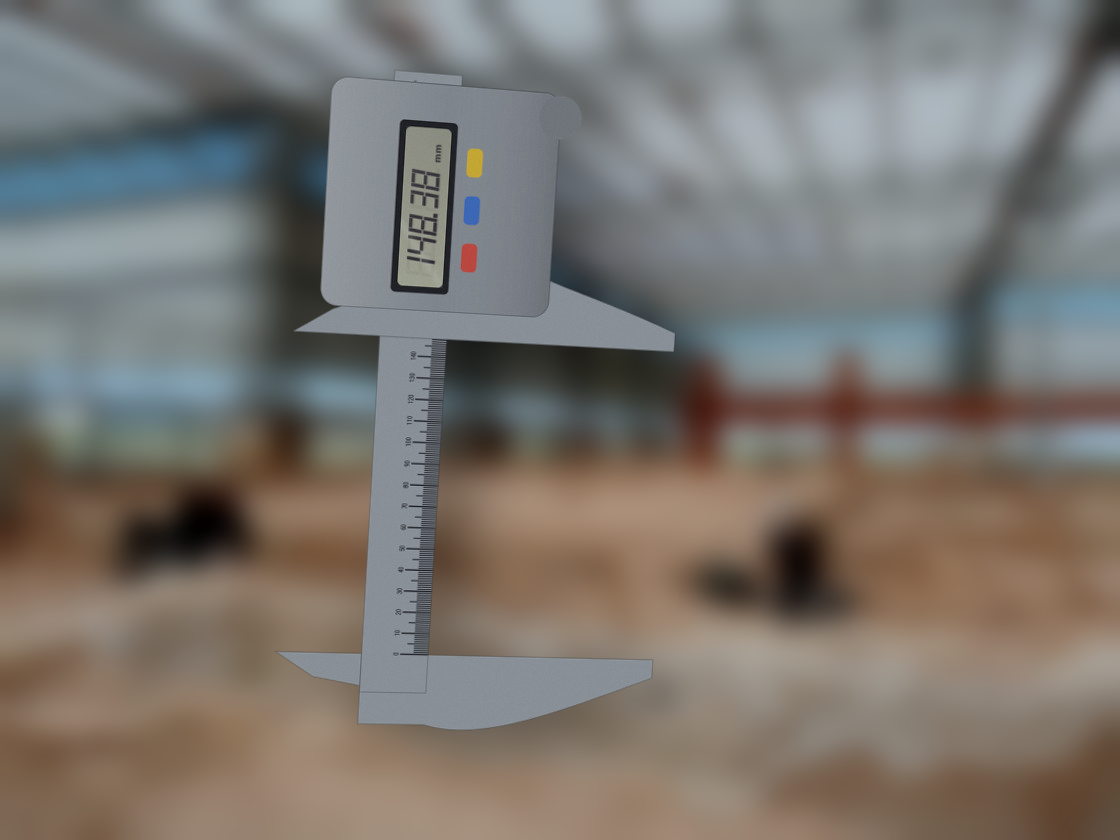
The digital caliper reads 148.38 mm
